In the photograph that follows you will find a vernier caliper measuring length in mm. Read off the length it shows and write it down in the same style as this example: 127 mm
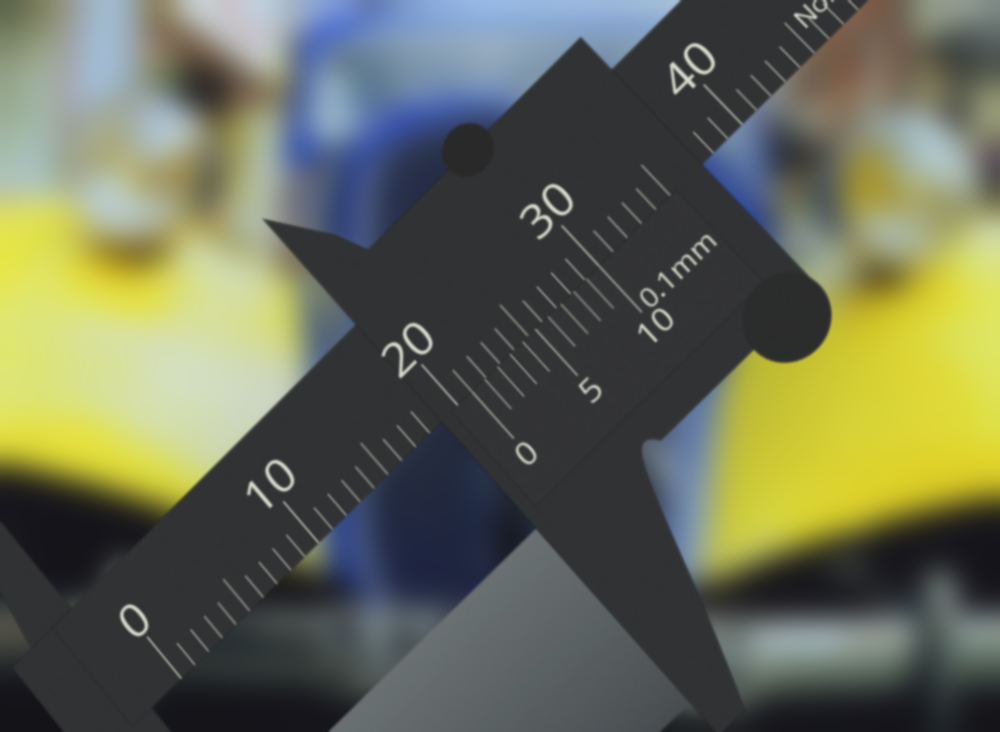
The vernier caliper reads 21.0 mm
